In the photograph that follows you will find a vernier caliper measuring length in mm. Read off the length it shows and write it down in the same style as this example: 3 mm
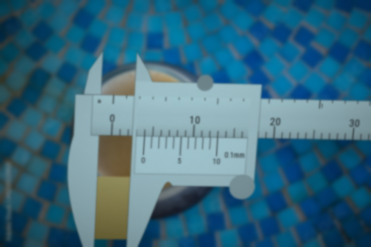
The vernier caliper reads 4.0 mm
